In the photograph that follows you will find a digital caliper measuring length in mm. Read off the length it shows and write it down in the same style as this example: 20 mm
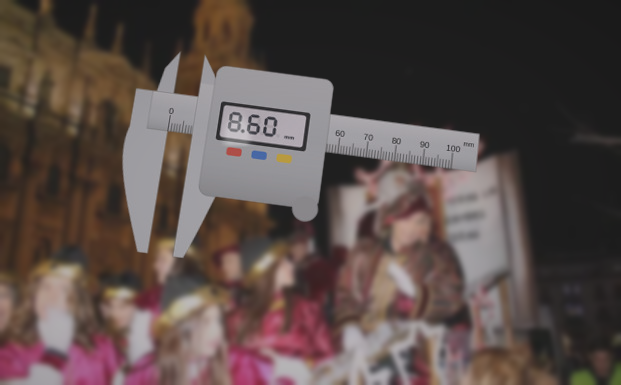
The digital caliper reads 8.60 mm
